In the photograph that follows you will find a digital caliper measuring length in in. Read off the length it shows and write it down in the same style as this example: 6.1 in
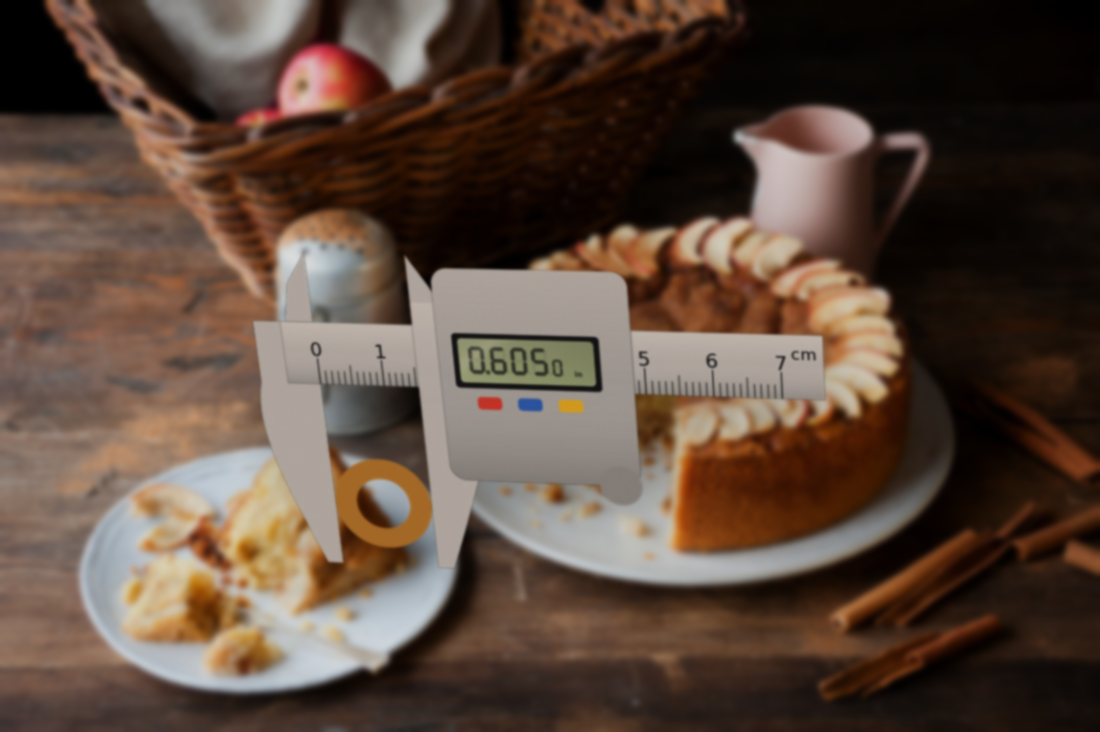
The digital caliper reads 0.6050 in
